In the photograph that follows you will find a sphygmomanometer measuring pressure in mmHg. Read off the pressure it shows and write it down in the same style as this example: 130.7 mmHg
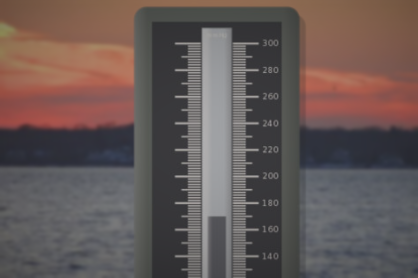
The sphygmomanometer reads 170 mmHg
